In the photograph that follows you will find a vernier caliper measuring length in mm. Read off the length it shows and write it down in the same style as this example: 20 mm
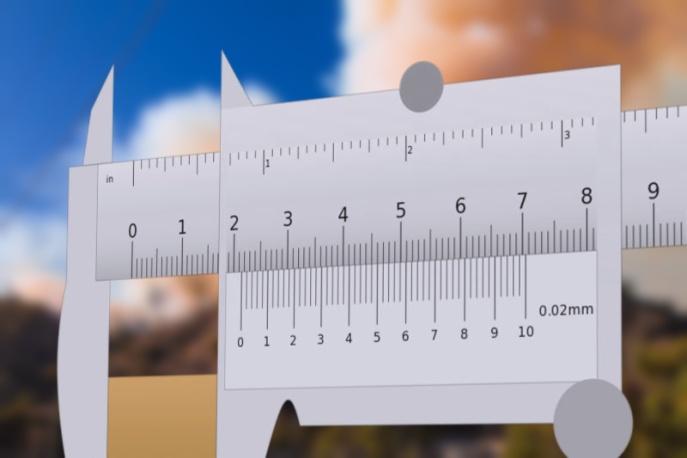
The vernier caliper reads 21.5 mm
